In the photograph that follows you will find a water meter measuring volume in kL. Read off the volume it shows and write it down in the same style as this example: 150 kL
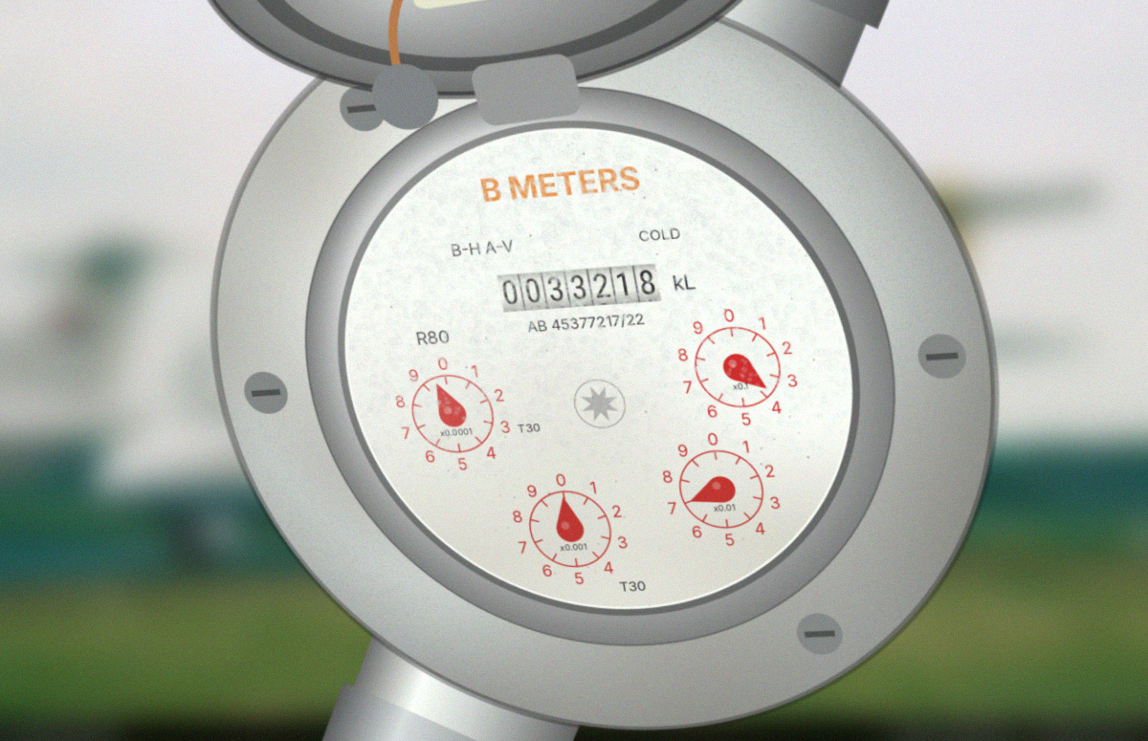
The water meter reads 33218.3699 kL
